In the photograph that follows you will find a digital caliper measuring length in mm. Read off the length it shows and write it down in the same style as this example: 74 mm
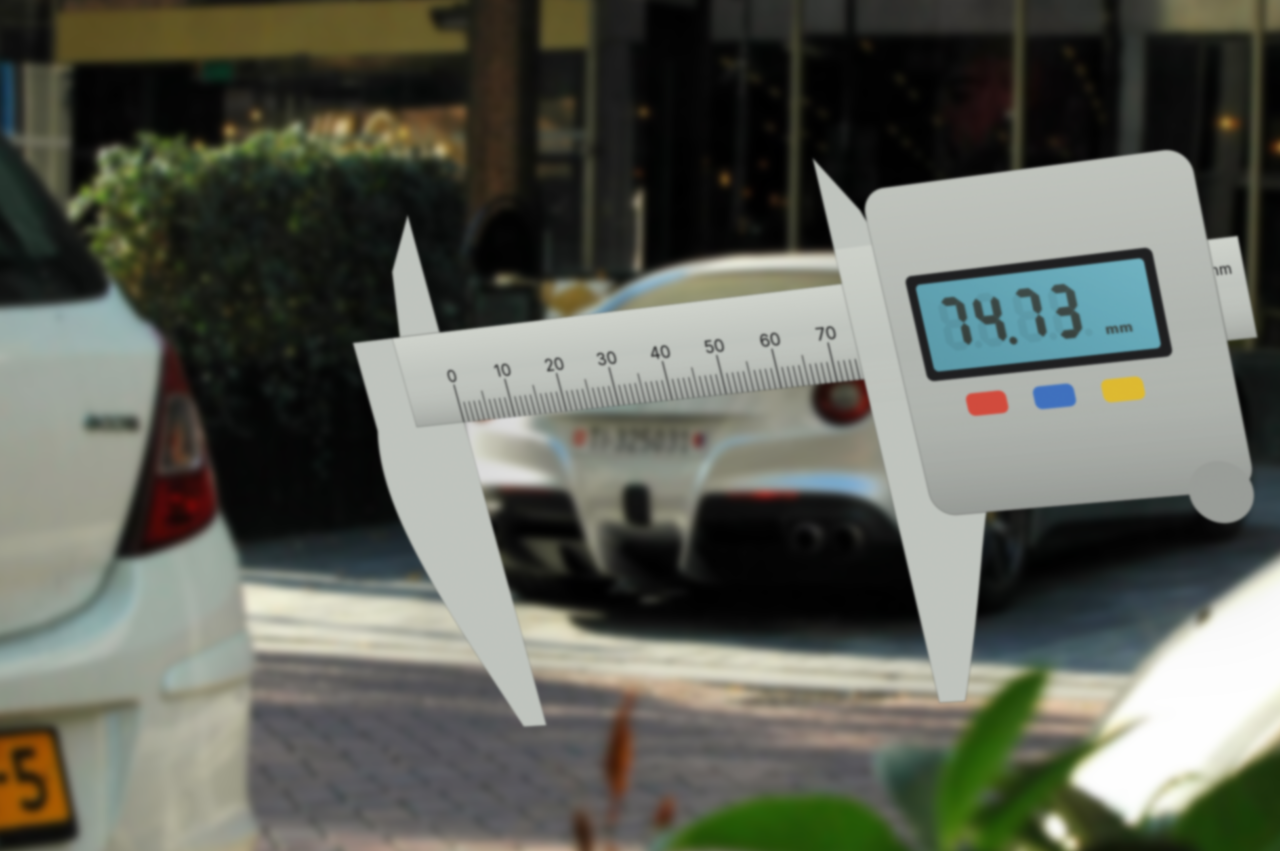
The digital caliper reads 74.73 mm
